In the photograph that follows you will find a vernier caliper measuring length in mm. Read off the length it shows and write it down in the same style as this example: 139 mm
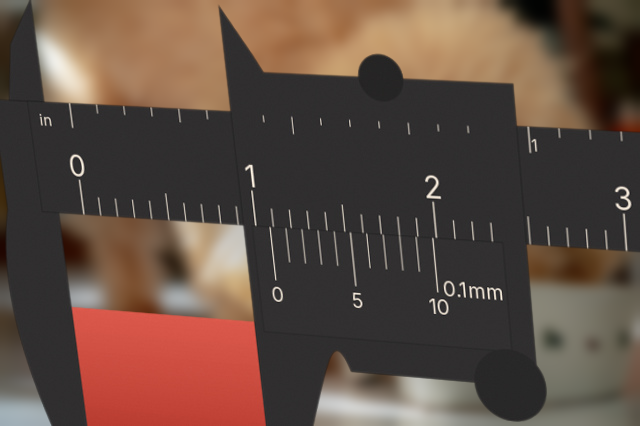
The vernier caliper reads 10.8 mm
